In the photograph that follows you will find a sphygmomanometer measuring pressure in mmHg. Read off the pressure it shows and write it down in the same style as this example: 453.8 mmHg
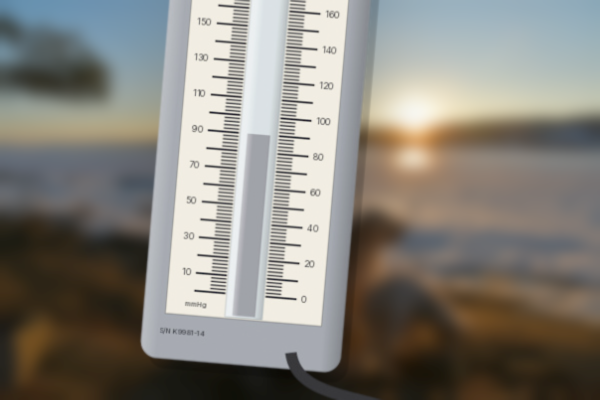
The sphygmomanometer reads 90 mmHg
